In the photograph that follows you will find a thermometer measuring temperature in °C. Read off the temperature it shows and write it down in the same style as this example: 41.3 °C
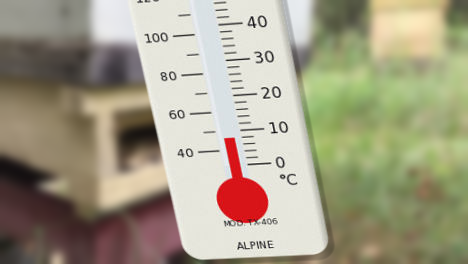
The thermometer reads 8 °C
